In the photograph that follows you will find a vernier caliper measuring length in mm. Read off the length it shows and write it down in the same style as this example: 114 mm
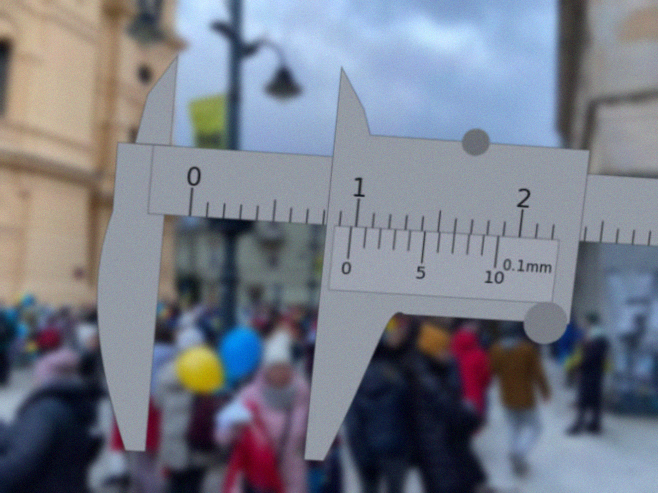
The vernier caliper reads 9.7 mm
